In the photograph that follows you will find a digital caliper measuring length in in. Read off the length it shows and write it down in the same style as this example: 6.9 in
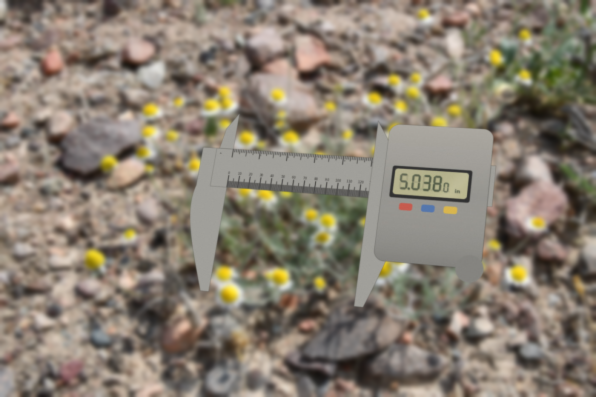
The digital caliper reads 5.0380 in
